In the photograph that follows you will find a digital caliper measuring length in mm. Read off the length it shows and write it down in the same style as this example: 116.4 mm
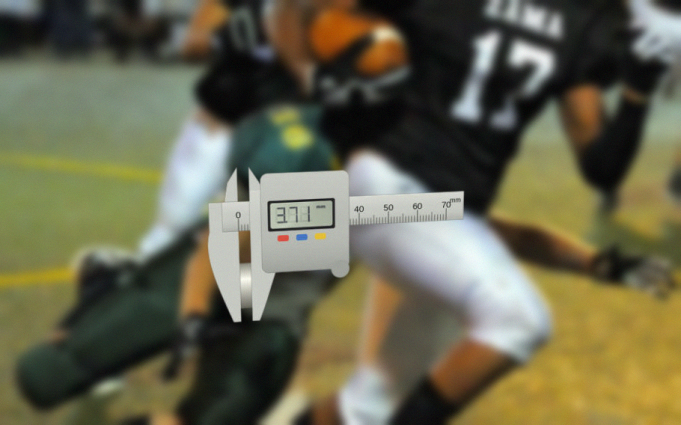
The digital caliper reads 3.71 mm
